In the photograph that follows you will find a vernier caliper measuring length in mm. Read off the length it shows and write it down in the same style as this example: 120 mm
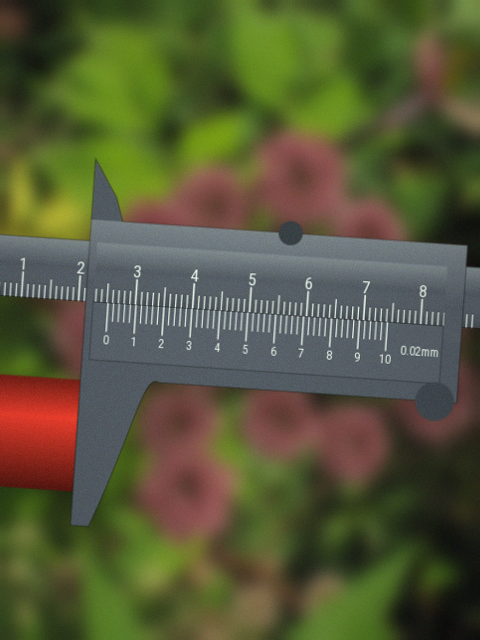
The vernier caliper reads 25.2 mm
